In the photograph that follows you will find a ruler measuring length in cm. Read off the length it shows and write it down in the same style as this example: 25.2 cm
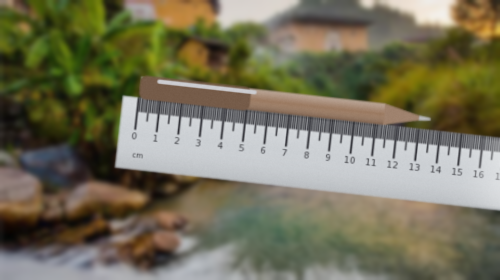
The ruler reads 13.5 cm
